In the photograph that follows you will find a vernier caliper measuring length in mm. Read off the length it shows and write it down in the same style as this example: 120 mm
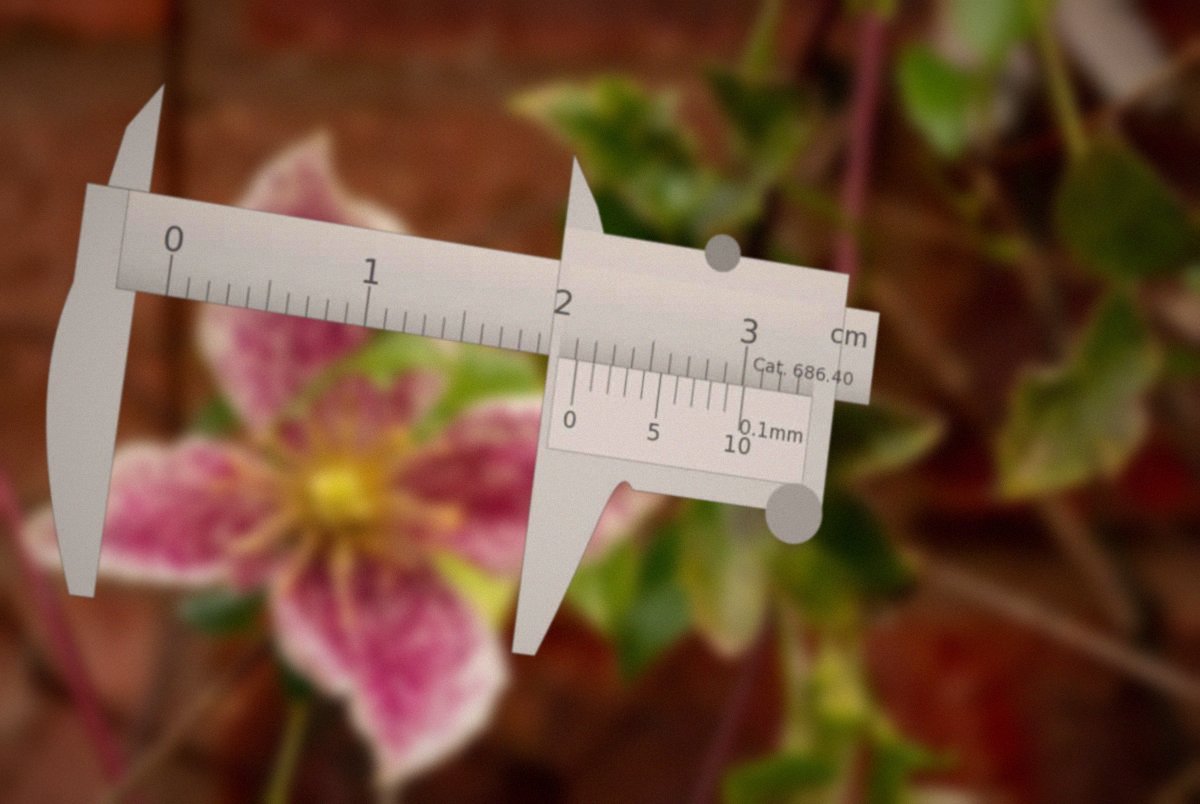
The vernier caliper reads 21.1 mm
